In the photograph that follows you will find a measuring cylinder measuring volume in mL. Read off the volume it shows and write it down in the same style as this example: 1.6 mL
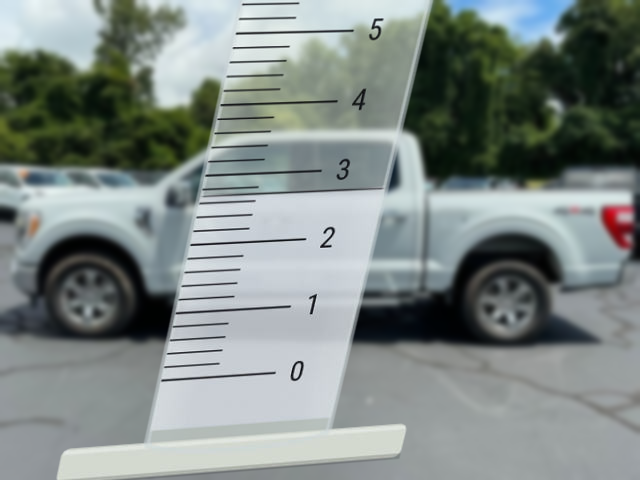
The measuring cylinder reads 2.7 mL
